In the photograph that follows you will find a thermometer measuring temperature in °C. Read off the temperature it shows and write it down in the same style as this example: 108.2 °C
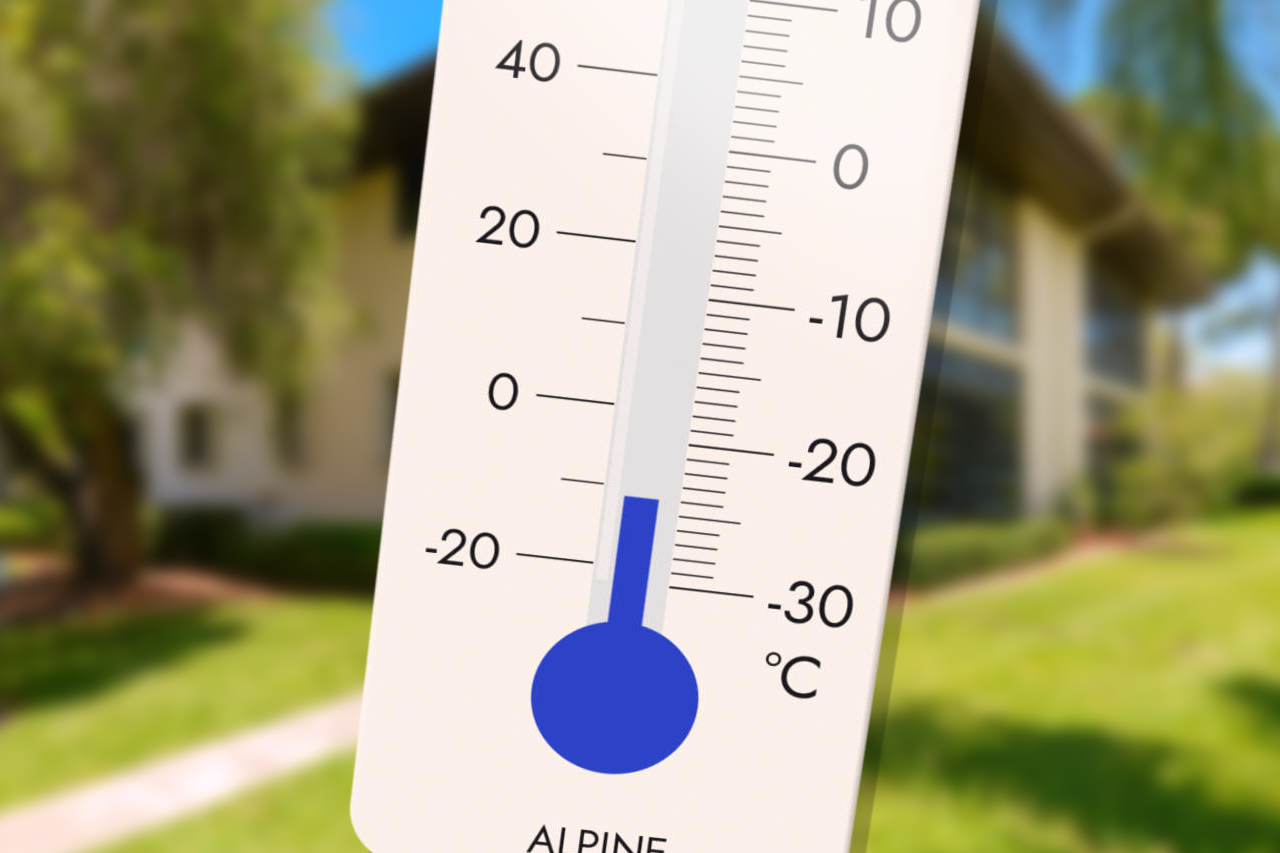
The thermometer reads -24 °C
